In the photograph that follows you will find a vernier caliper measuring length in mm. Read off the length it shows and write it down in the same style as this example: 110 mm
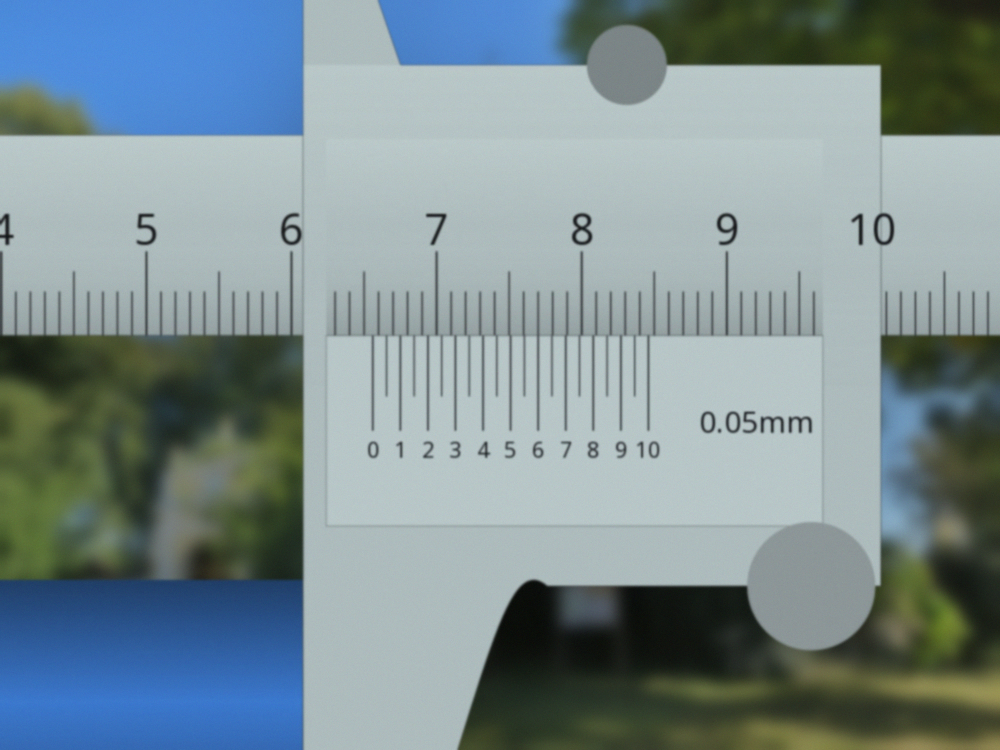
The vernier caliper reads 65.6 mm
